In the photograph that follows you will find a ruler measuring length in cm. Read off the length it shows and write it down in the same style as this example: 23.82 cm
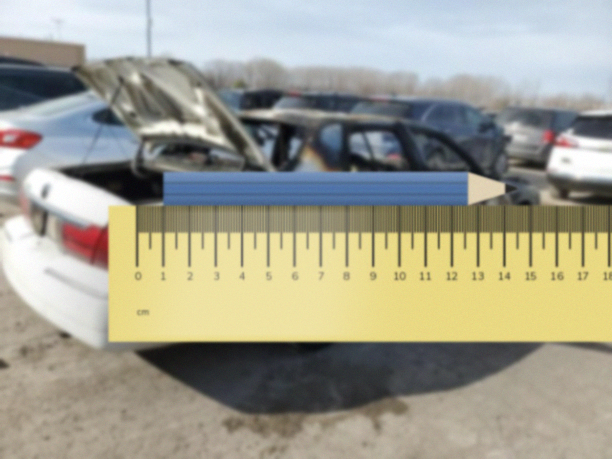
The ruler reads 13.5 cm
